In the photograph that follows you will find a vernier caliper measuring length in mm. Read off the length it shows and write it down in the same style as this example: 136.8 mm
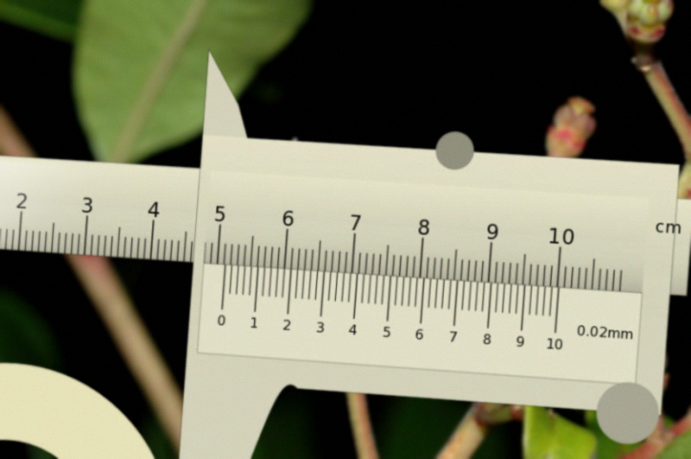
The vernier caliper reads 51.2 mm
